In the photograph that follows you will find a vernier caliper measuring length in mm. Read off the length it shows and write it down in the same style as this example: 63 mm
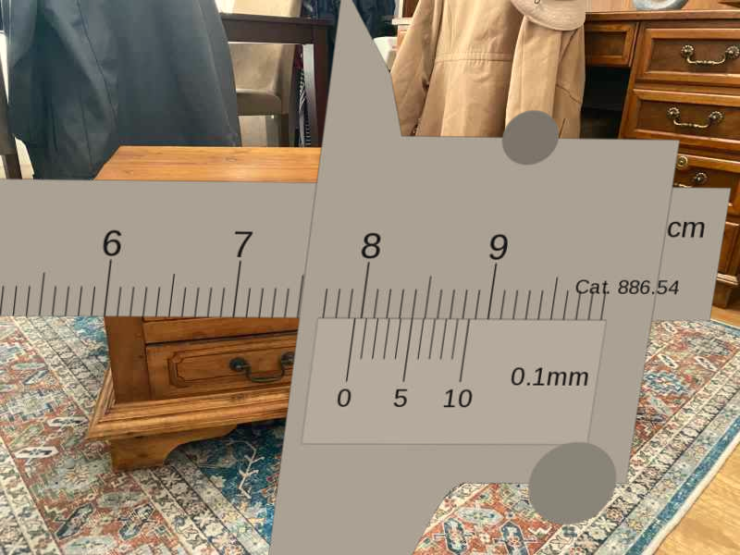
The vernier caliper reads 79.5 mm
